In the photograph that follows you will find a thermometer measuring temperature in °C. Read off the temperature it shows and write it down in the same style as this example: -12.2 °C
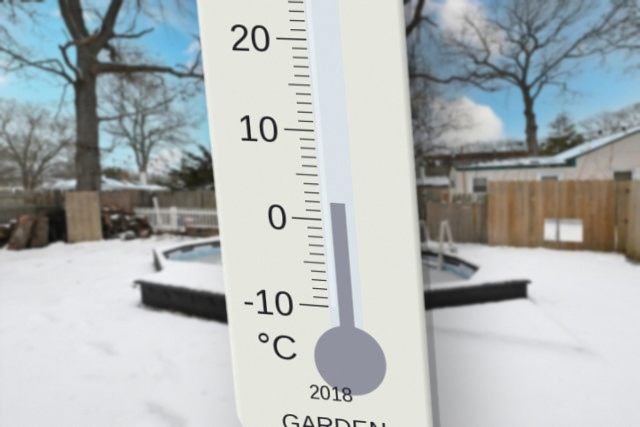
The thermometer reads 2 °C
